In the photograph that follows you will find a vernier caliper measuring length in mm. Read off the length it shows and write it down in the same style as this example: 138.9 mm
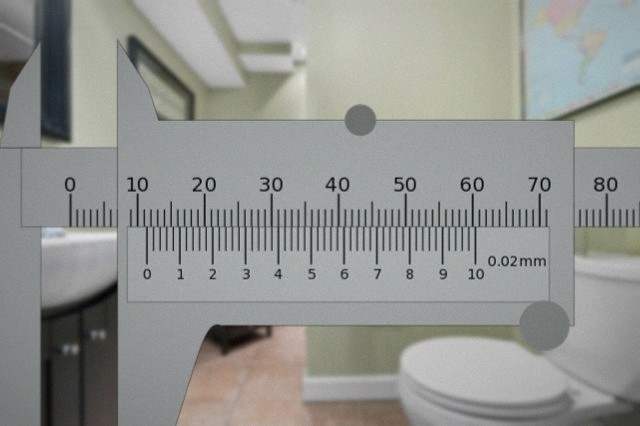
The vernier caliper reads 11.4 mm
